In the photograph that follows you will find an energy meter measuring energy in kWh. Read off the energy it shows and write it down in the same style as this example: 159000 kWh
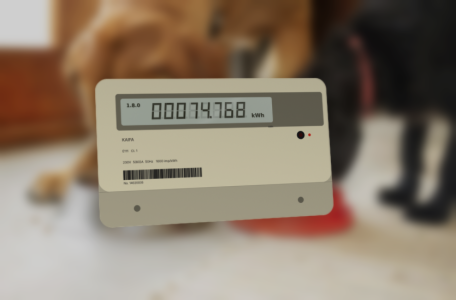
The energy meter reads 74.768 kWh
